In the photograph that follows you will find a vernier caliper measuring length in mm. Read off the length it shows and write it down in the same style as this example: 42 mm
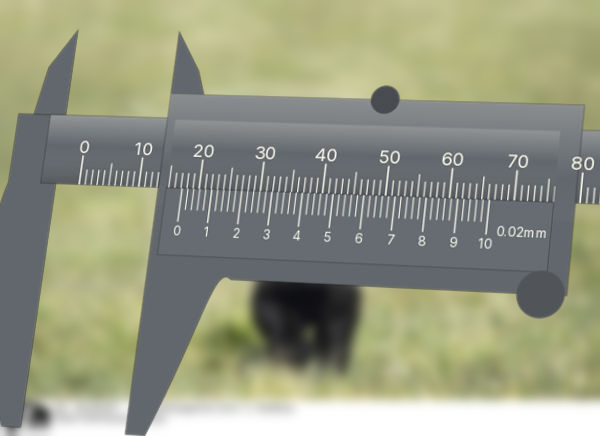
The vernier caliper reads 17.2 mm
